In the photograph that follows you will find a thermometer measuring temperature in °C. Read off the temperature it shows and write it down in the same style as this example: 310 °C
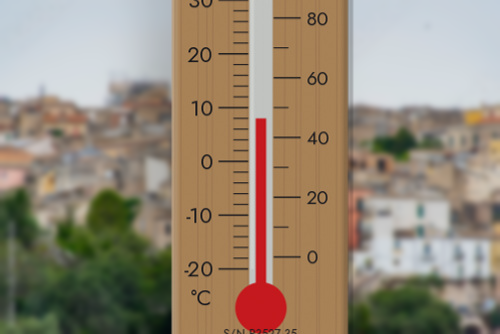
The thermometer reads 8 °C
